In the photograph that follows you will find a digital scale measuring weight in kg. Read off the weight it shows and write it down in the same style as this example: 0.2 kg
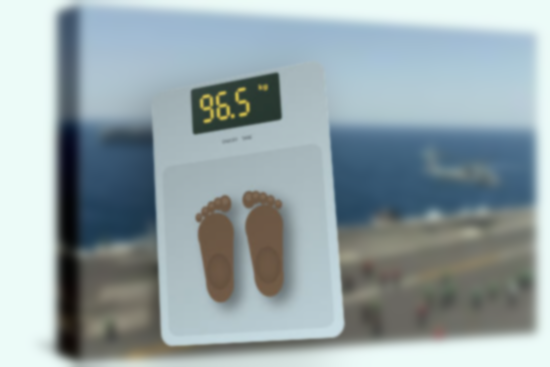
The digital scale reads 96.5 kg
